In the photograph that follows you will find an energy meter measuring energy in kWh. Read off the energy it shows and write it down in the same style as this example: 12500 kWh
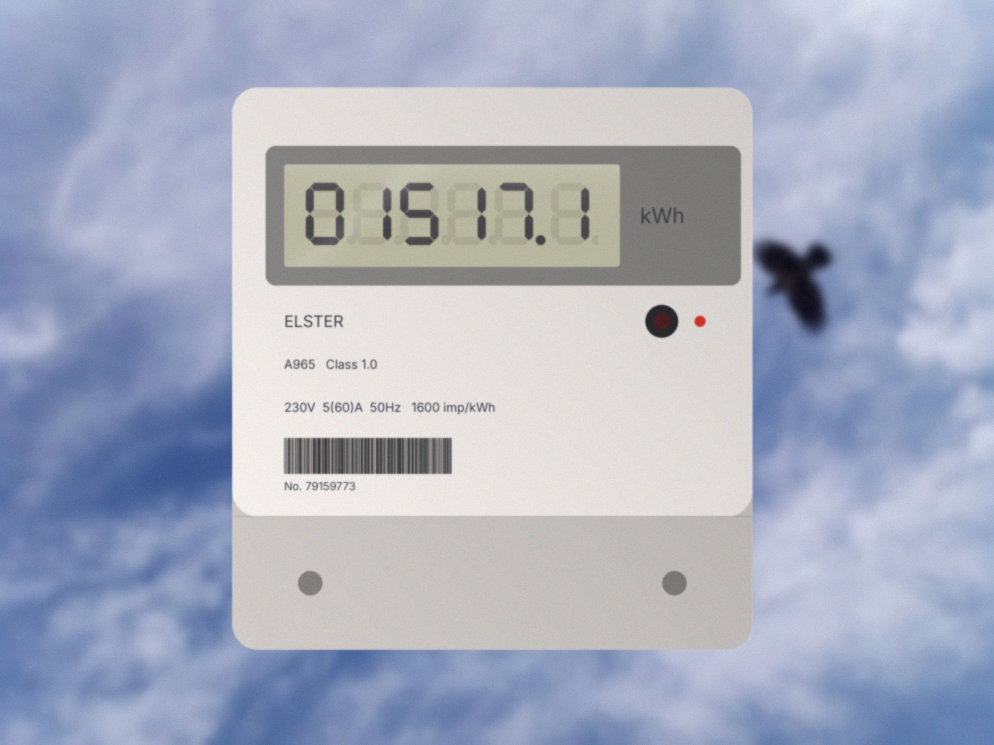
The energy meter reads 1517.1 kWh
